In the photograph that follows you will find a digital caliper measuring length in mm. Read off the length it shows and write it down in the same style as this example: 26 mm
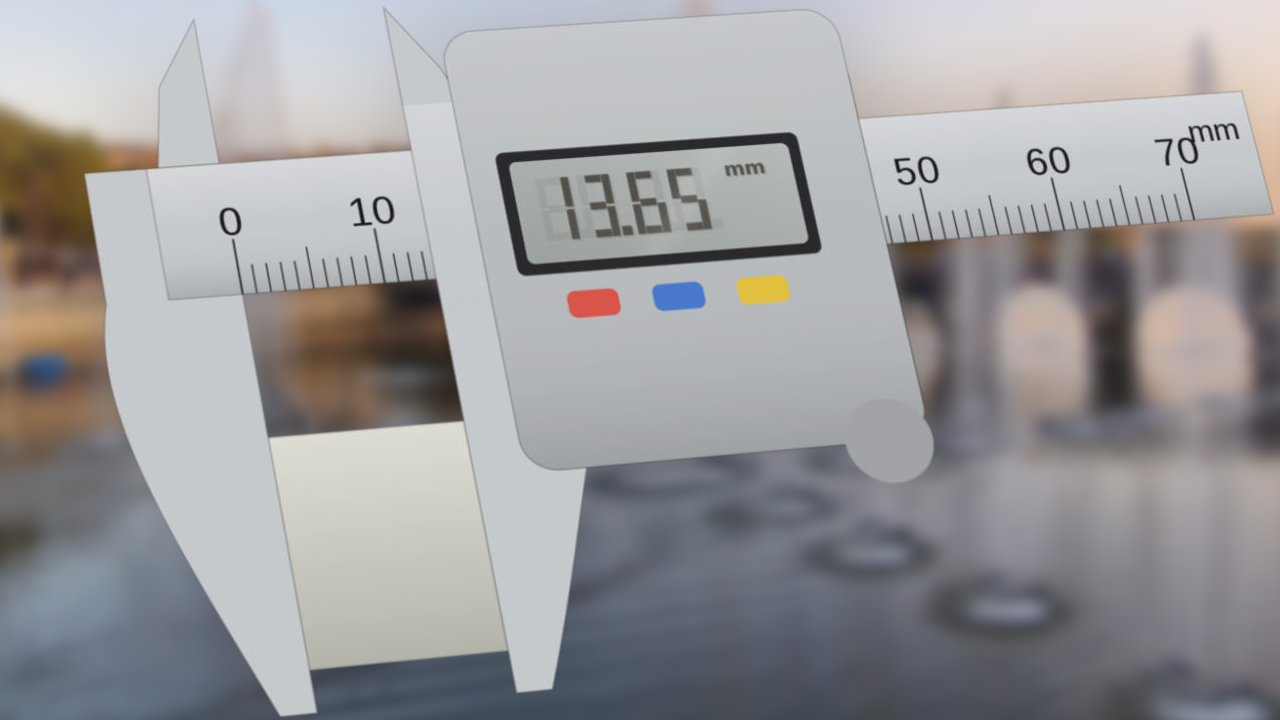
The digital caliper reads 13.65 mm
